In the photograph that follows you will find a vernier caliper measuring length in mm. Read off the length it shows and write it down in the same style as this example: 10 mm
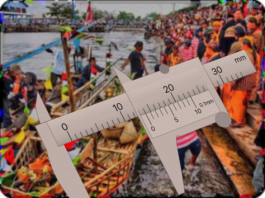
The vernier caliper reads 14.0 mm
